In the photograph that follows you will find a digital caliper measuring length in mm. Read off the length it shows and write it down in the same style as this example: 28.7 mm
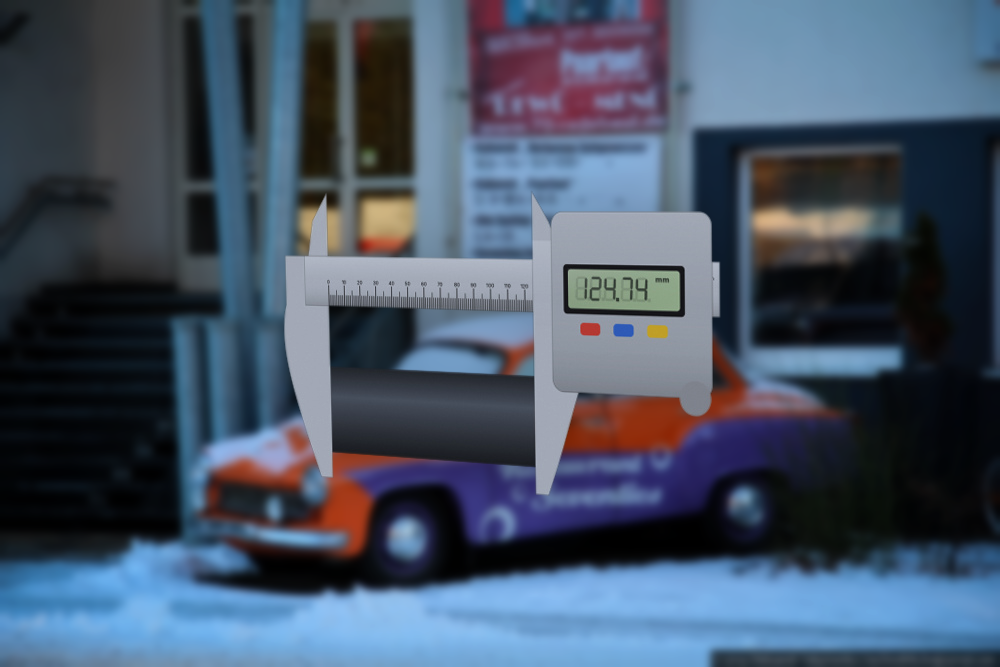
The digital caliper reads 124.74 mm
